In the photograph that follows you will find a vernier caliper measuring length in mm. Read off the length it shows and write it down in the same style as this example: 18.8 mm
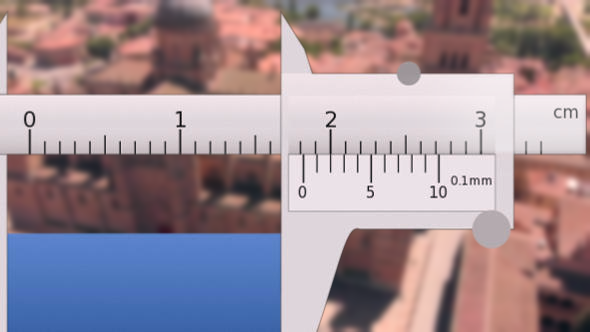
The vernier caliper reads 18.2 mm
